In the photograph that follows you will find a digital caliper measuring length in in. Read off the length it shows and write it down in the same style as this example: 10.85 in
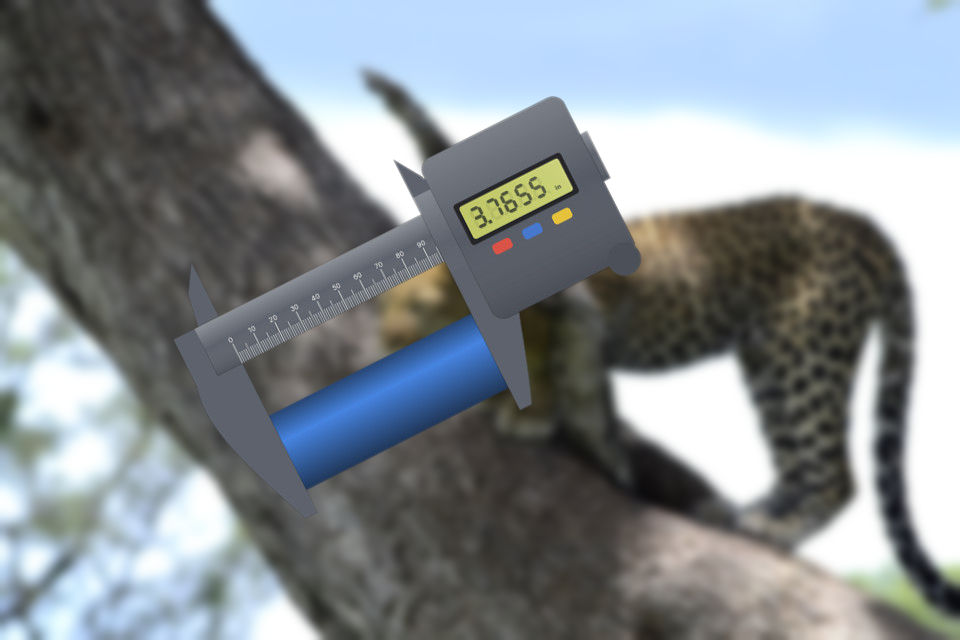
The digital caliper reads 3.7655 in
